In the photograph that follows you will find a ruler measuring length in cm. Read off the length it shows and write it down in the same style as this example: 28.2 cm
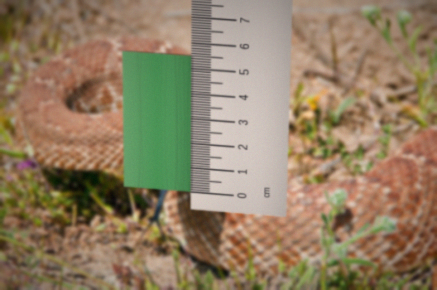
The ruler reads 5.5 cm
